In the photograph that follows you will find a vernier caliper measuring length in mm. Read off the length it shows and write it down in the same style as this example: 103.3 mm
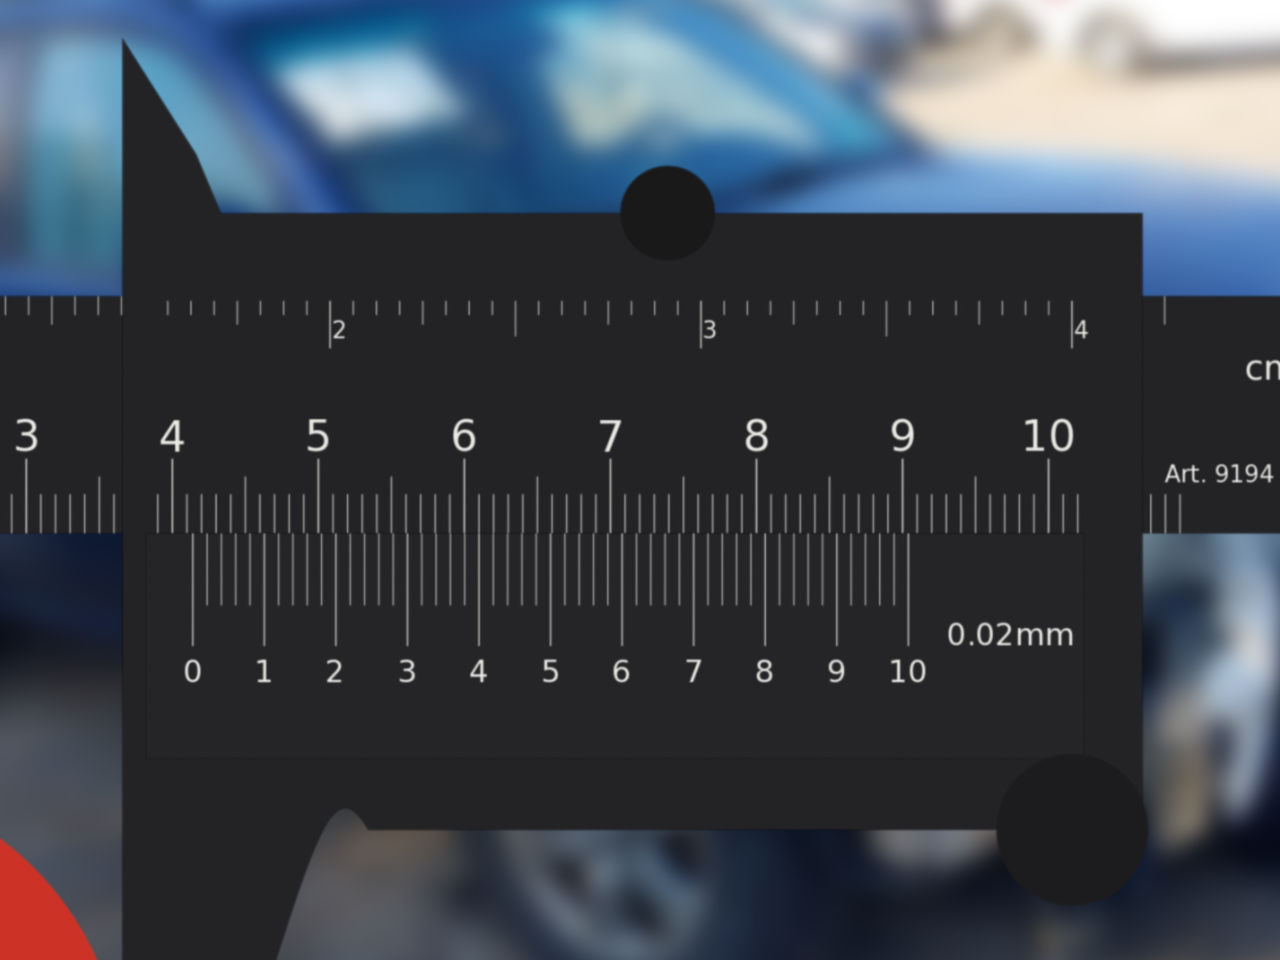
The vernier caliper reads 41.4 mm
